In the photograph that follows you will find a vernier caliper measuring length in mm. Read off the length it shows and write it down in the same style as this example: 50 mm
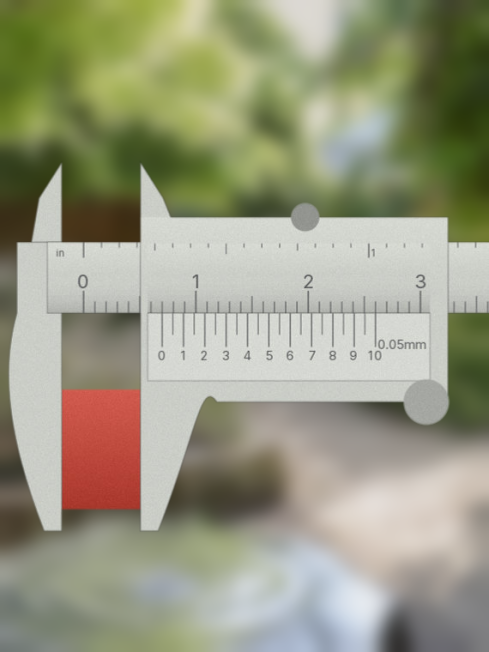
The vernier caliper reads 7.0 mm
